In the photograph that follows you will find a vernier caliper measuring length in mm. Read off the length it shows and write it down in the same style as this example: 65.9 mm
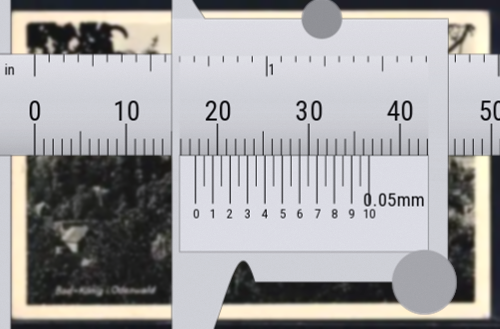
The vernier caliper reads 17.6 mm
